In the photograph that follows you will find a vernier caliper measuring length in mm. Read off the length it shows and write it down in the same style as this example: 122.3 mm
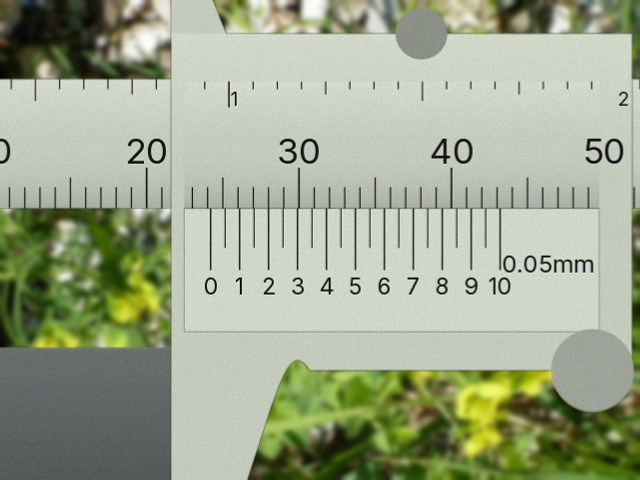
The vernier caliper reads 24.2 mm
